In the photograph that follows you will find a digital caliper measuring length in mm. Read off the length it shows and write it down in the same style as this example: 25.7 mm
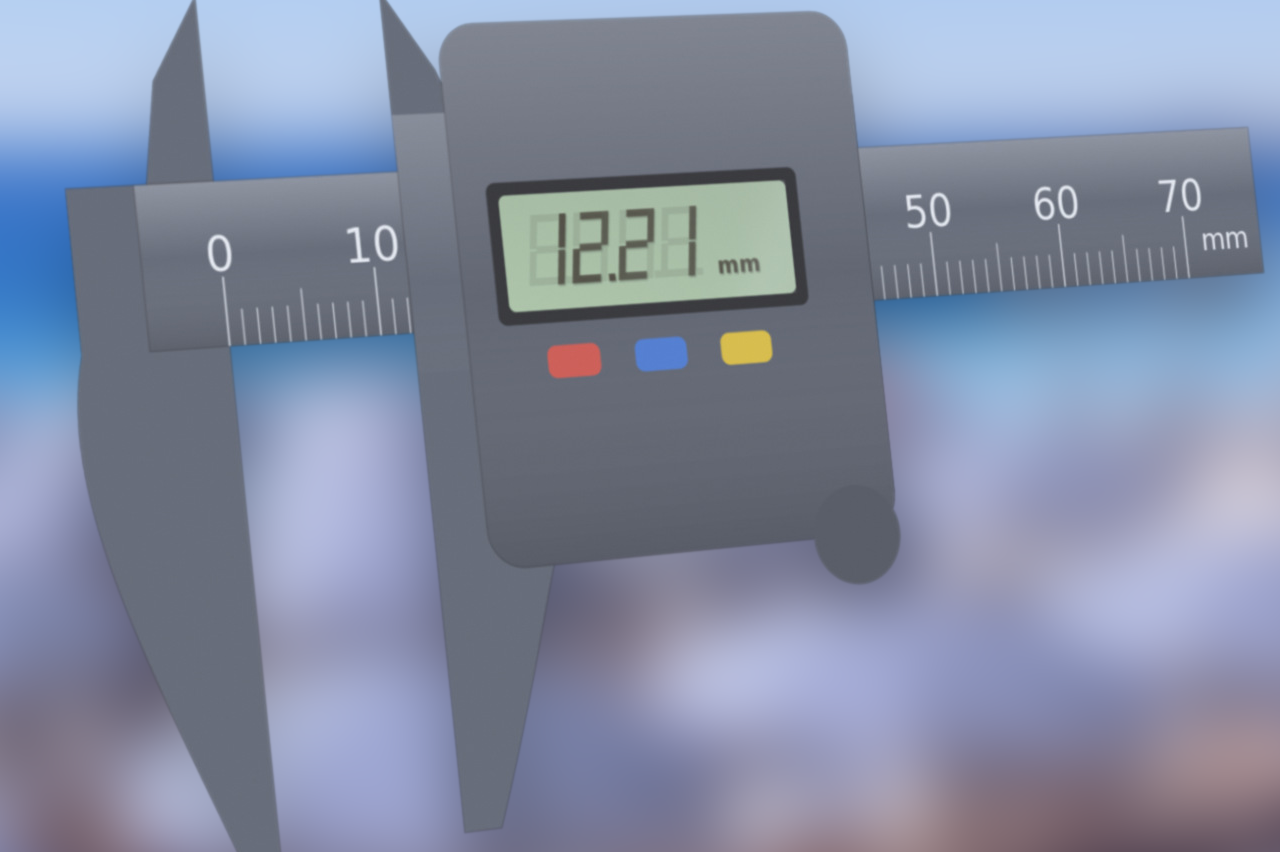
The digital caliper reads 12.21 mm
